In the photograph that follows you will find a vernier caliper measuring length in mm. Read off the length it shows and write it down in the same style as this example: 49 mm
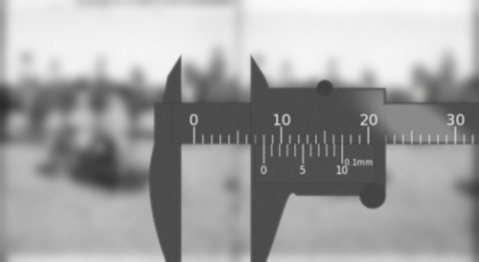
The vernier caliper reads 8.0 mm
